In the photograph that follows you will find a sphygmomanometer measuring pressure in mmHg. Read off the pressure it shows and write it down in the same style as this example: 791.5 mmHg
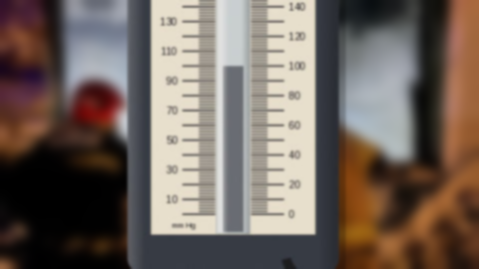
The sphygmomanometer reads 100 mmHg
